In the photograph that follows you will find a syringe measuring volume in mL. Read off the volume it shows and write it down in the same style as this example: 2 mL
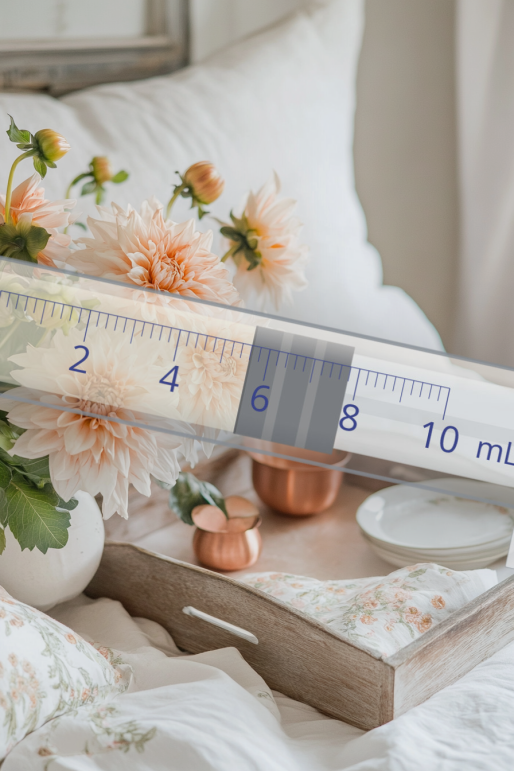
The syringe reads 5.6 mL
